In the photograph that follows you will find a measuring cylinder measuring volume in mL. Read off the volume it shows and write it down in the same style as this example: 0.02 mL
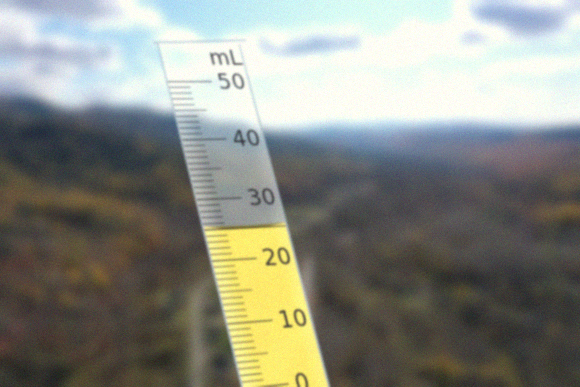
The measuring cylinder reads 25 mL
